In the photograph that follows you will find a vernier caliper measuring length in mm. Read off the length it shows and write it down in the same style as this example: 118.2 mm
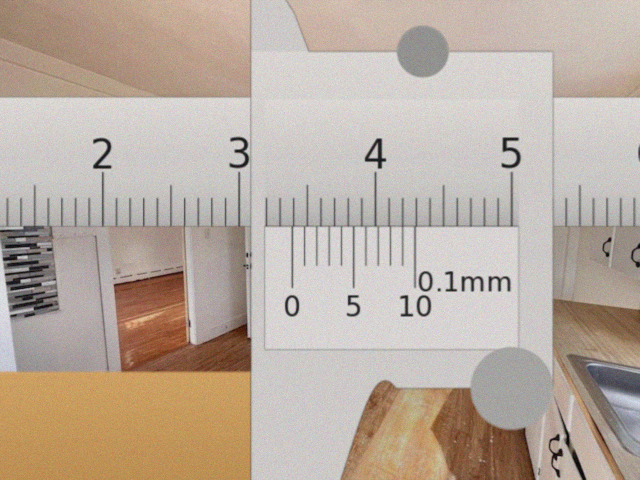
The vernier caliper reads 33.9 mm
